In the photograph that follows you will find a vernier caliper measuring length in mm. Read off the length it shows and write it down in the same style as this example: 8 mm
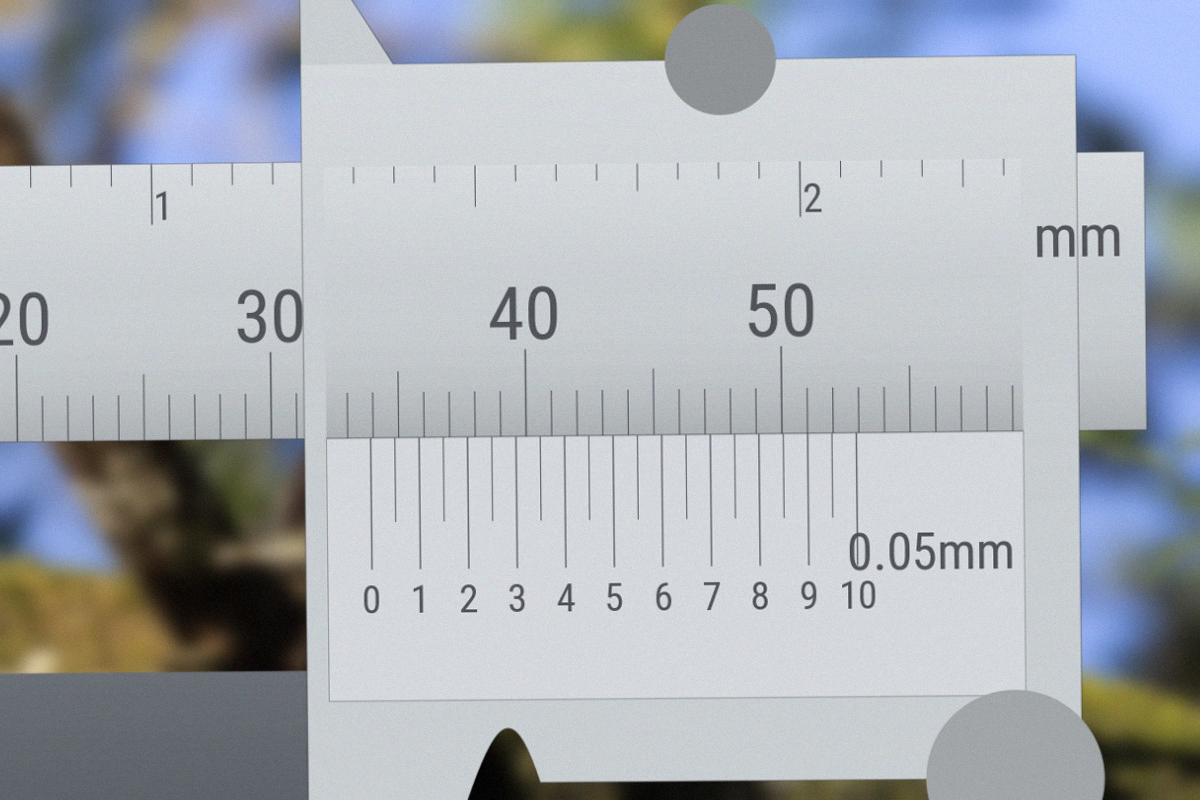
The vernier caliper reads 33.90 mm
